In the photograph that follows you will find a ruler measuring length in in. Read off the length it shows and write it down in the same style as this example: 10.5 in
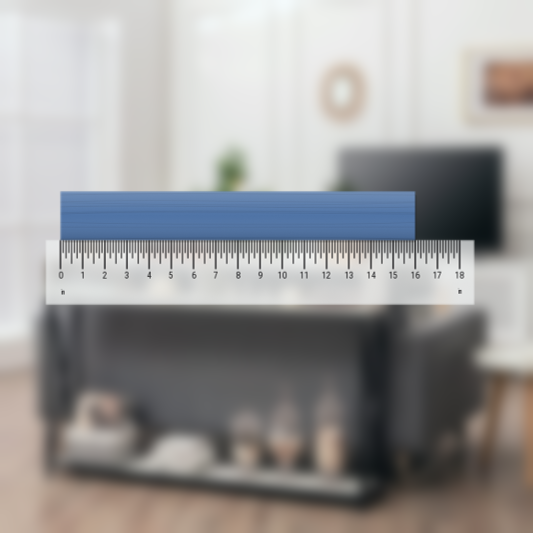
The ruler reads 16 in
